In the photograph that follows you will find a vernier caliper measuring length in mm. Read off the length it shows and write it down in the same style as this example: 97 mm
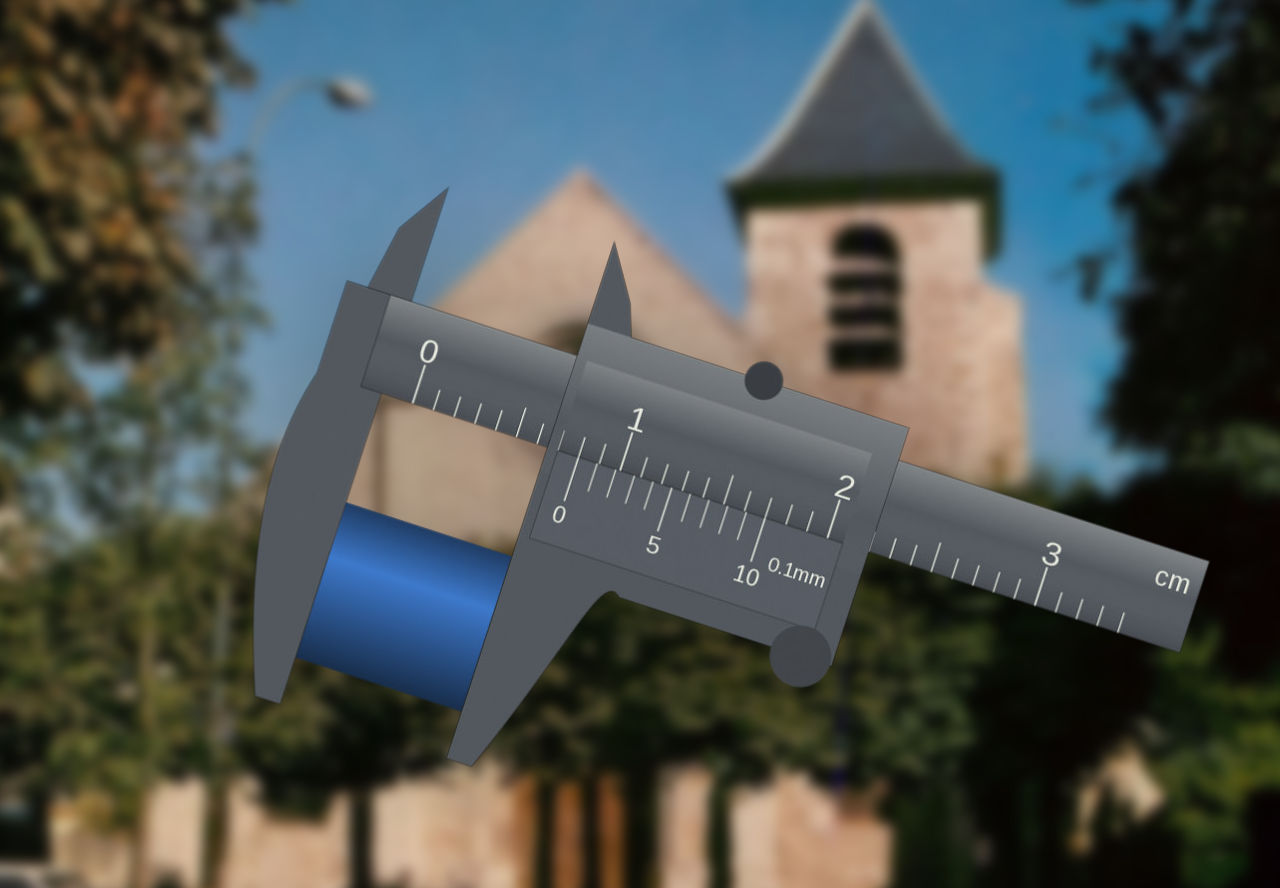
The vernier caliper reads 8.0 mm
